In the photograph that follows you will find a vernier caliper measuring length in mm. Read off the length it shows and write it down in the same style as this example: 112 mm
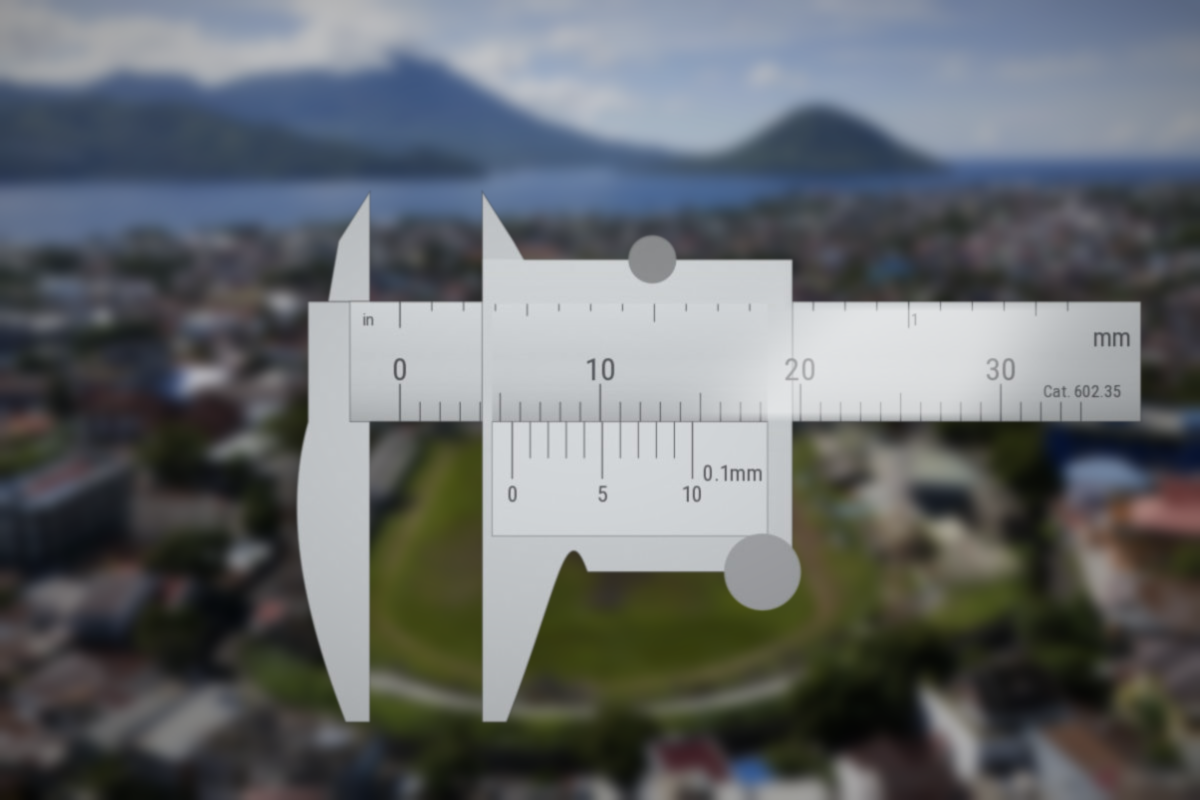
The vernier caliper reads 5.6 mm
